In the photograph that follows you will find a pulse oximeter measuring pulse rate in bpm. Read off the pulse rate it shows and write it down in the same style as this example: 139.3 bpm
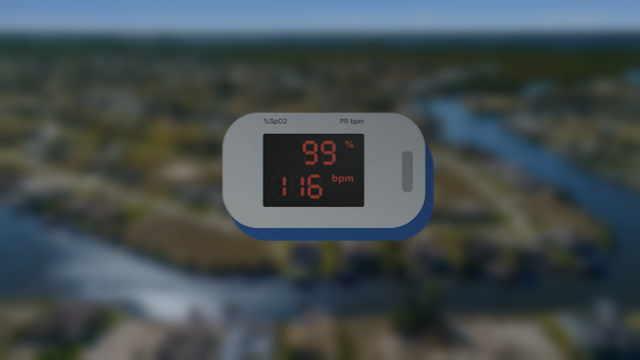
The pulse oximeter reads 116 bpm
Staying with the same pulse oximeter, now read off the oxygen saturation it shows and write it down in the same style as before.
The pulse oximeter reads 99 %
